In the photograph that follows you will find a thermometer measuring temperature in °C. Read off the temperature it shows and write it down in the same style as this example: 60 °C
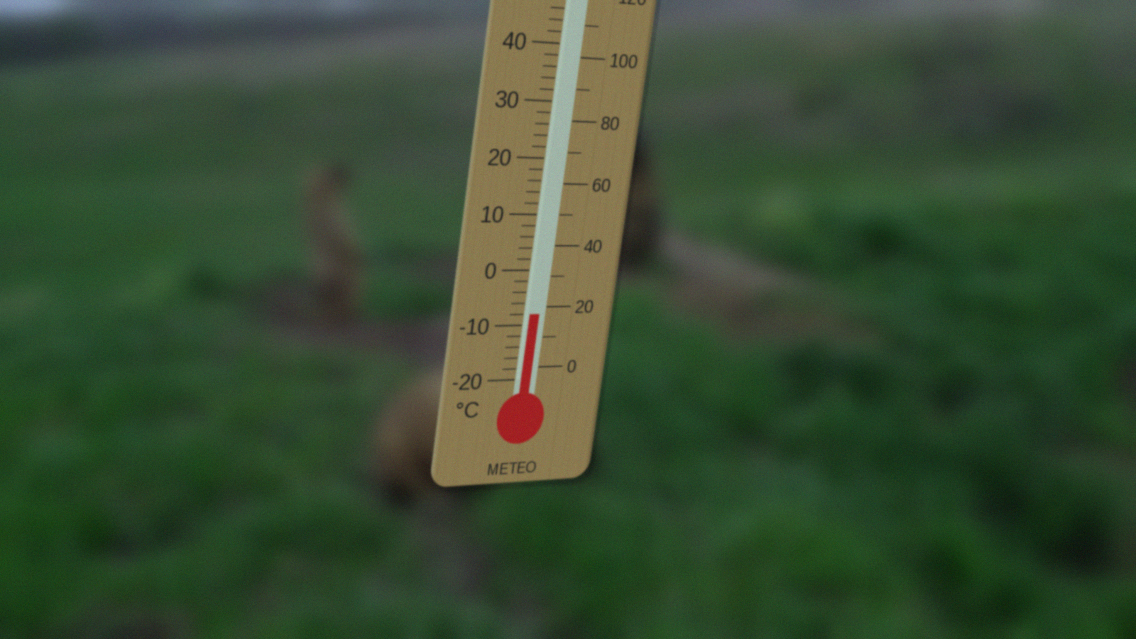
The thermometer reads -8 °C
